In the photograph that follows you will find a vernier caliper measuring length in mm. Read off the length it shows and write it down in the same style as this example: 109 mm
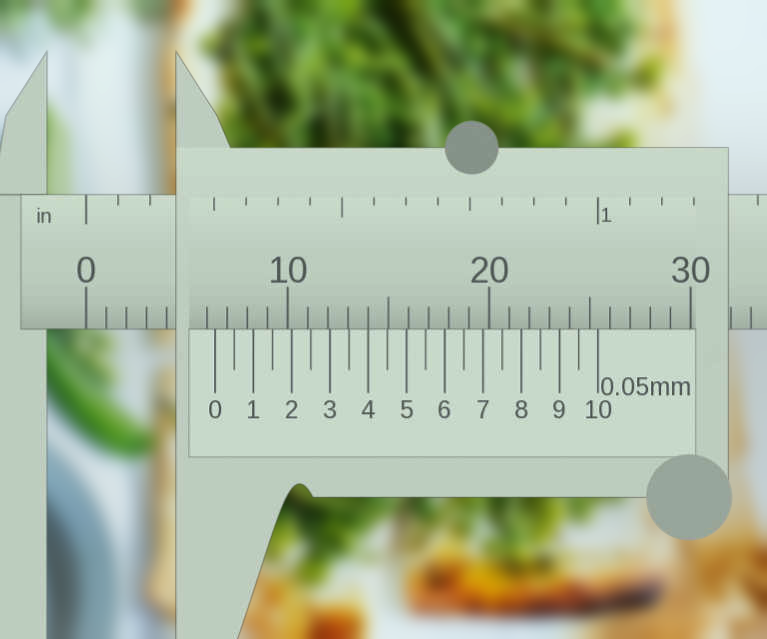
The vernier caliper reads 6.4 mm
